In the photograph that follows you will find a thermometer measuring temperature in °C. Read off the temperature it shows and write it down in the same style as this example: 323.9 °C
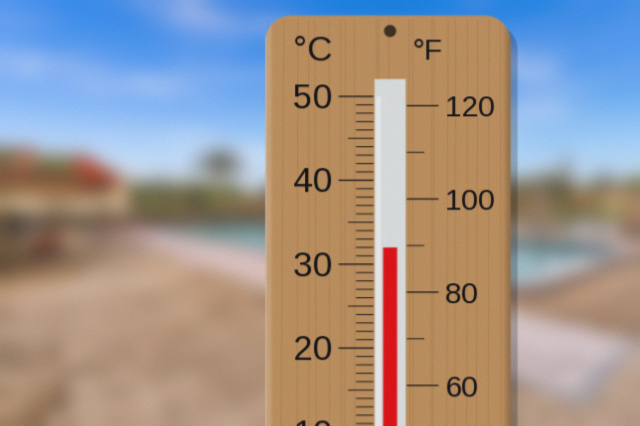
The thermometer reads 32 °C
